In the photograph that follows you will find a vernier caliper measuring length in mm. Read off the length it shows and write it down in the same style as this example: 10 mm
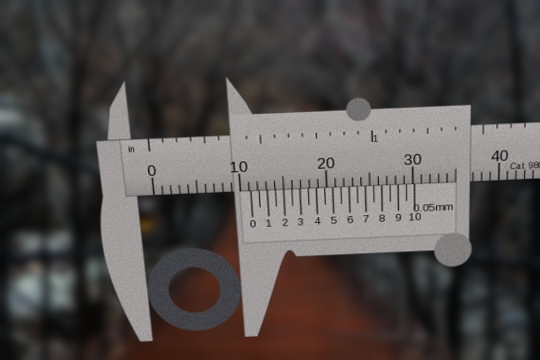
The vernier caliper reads 11.2 mm
